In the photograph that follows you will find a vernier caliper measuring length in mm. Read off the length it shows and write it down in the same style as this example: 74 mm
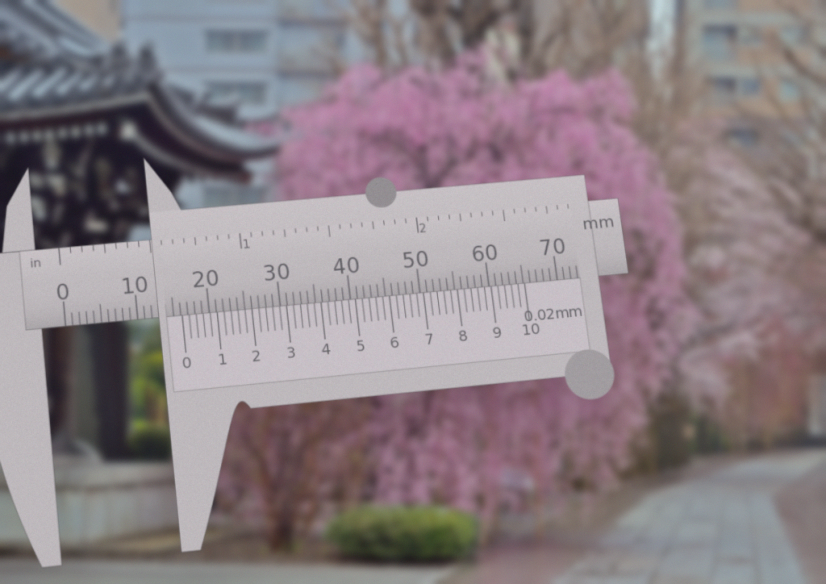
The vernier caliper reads 16.2 mm
